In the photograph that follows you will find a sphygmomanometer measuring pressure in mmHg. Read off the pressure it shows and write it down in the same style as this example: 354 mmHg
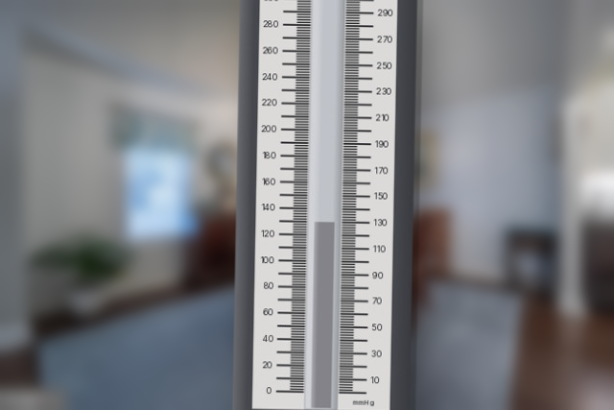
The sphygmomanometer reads 130 mmHg
